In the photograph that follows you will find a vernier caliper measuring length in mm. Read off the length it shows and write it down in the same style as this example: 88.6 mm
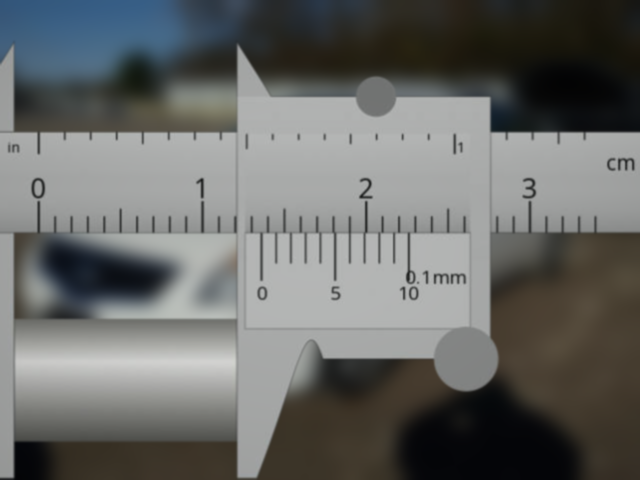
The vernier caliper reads 13.6 mm
